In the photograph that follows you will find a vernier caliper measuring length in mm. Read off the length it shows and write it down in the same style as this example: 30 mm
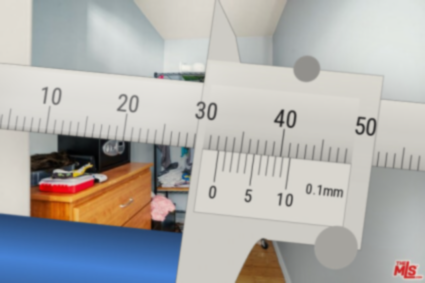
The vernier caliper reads 32.2 mm
